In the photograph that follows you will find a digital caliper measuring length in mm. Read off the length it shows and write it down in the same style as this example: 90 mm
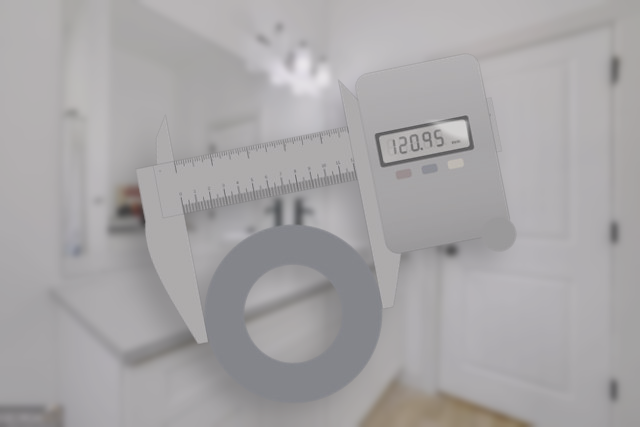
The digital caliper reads 120.95 mm
